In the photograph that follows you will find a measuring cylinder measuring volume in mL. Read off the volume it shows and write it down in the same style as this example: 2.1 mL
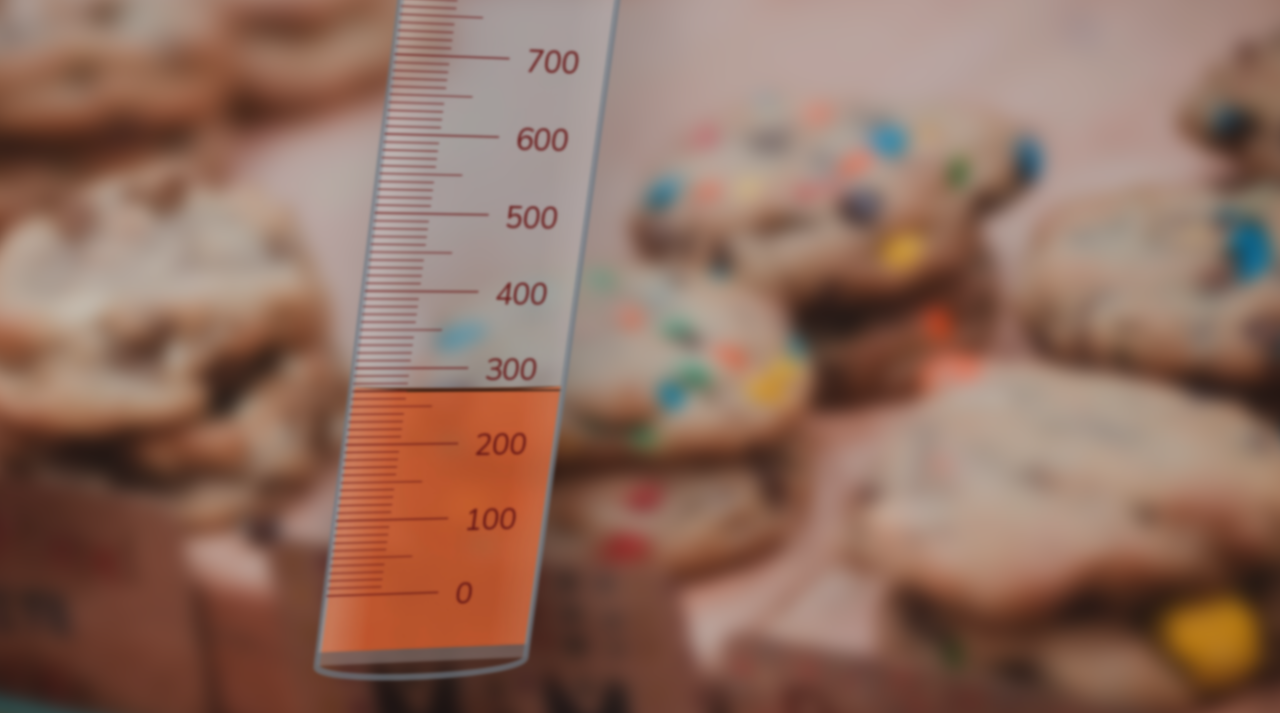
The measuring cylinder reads 270 mL
